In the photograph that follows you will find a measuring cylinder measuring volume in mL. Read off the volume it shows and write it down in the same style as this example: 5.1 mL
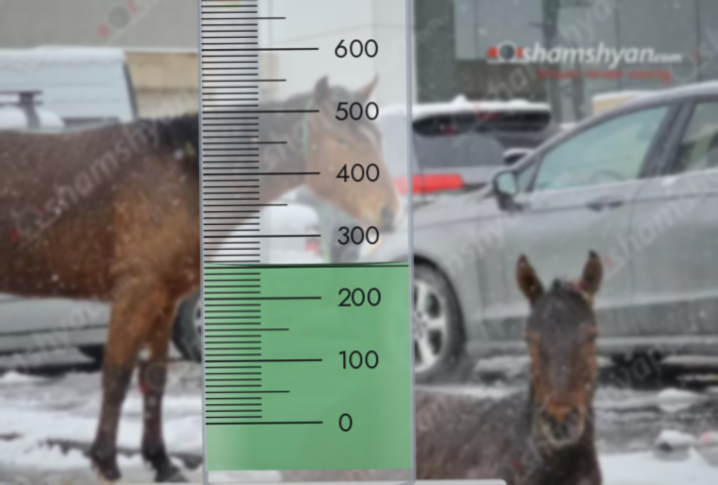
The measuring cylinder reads 250 mL
